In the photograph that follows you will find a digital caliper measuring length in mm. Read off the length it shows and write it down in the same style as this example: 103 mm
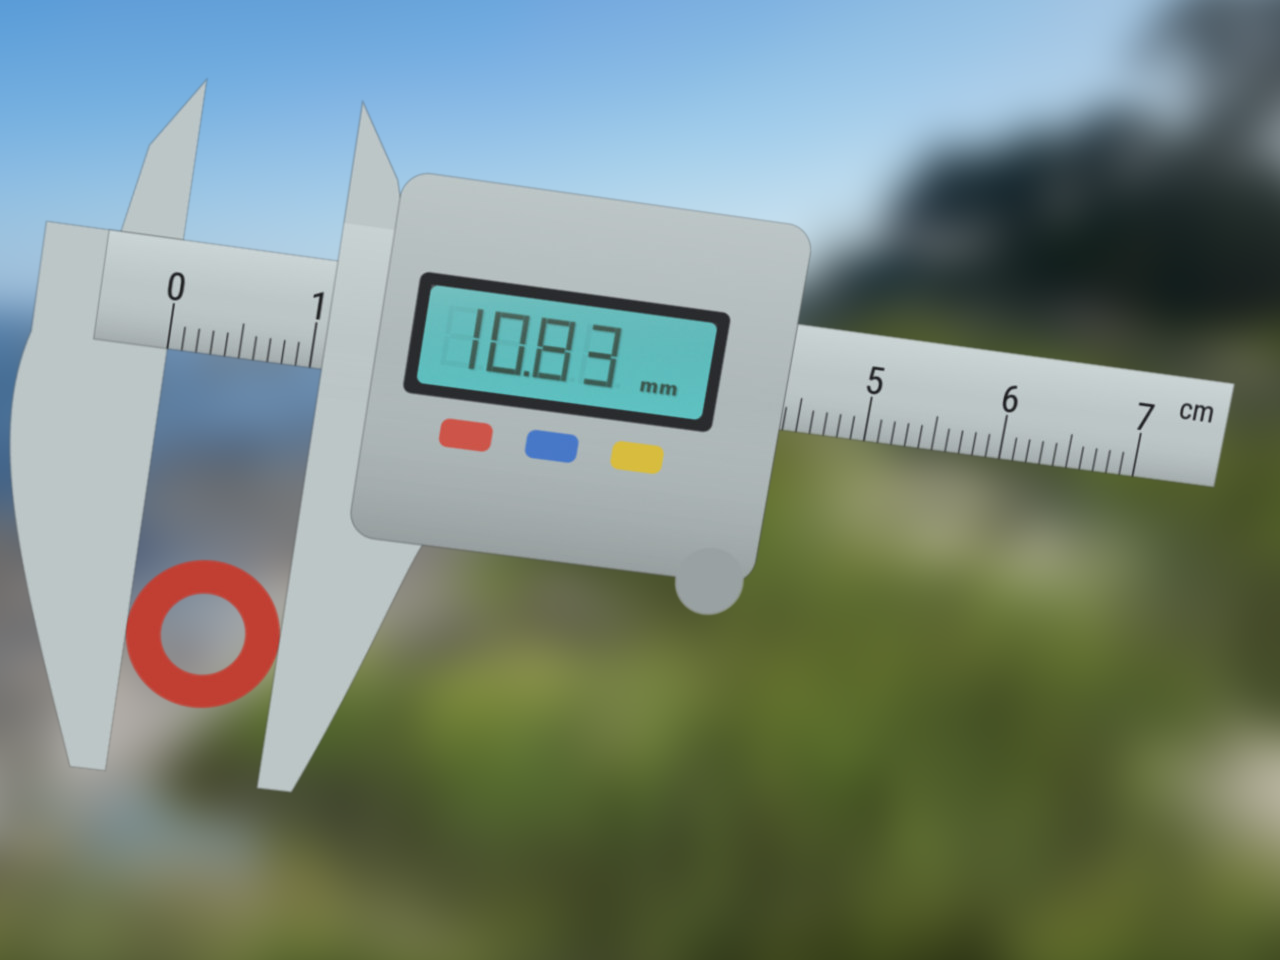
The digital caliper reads 10.83 mm
